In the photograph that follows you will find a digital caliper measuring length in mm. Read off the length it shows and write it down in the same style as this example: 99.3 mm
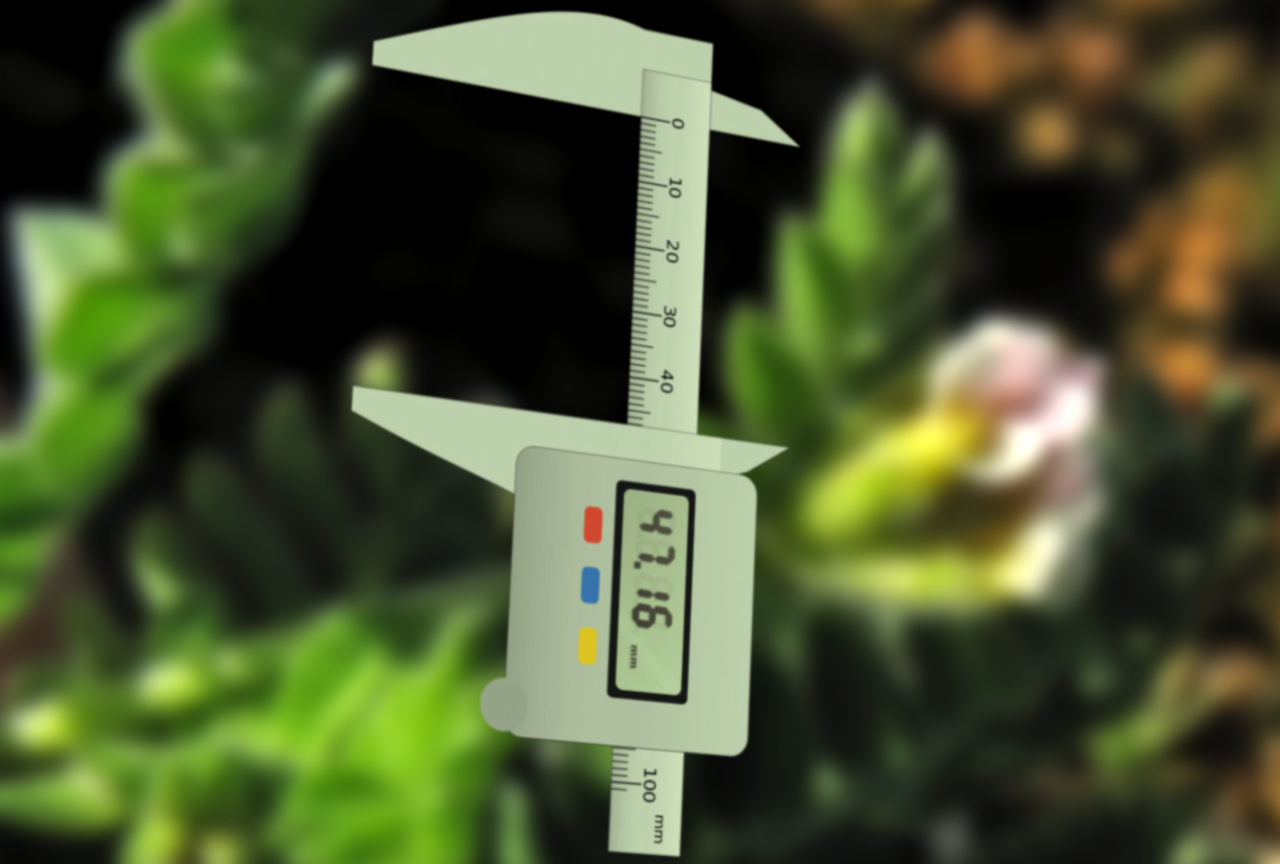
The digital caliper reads 47.16 mm
